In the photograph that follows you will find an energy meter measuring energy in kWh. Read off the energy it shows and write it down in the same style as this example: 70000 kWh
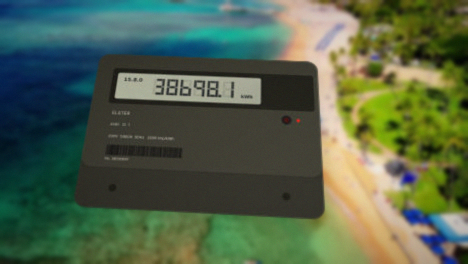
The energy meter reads 38698.1 kWh
